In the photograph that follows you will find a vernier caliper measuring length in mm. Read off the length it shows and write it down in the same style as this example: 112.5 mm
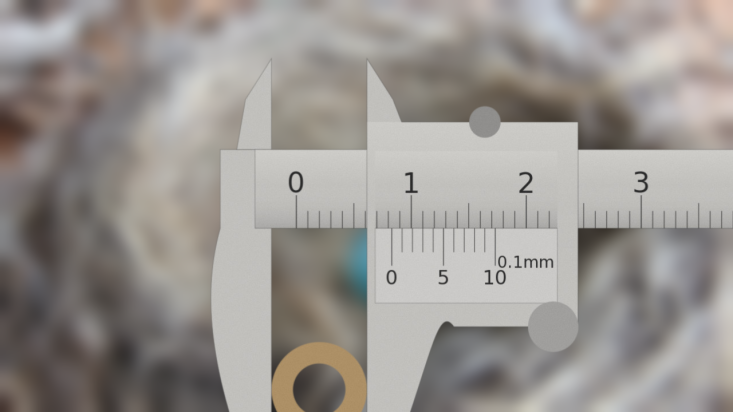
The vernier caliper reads 8.3 mm
